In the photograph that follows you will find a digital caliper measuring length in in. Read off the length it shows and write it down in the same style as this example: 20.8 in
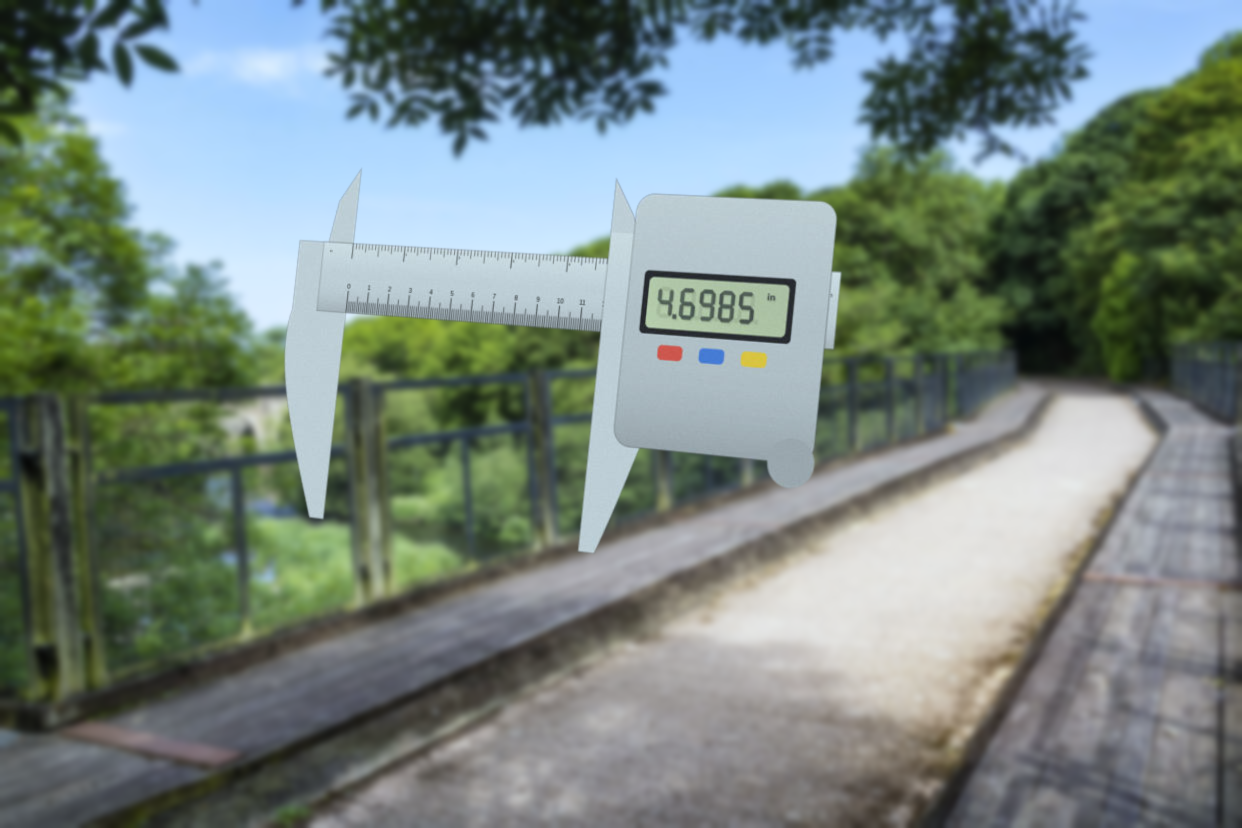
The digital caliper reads 4.6985 in
